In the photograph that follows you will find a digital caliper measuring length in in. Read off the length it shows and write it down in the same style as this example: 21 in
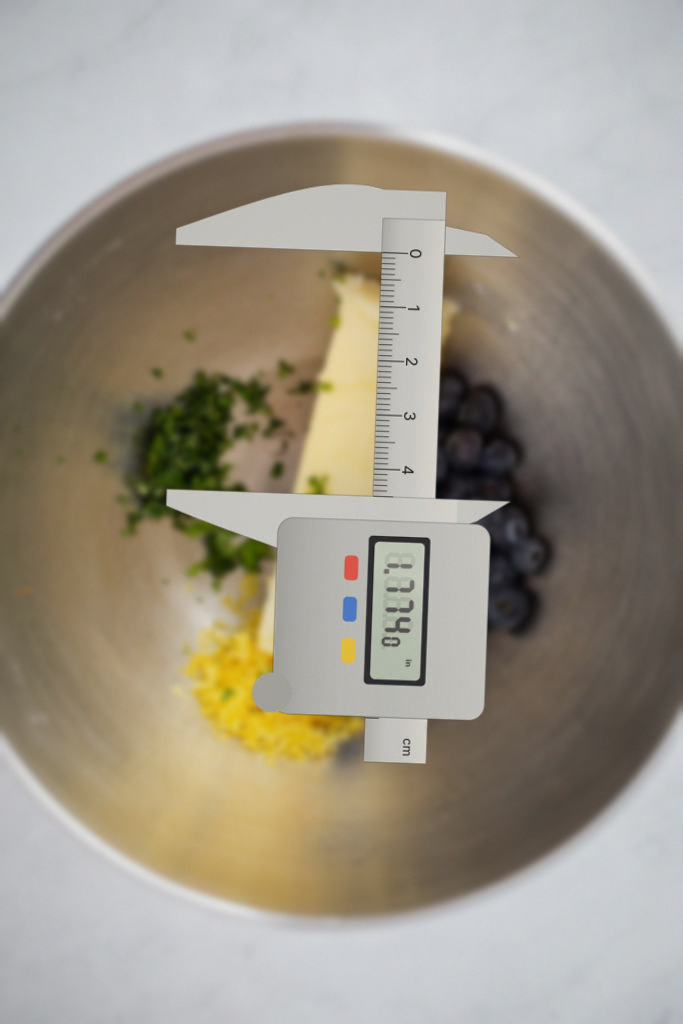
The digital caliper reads 1.7740 in
